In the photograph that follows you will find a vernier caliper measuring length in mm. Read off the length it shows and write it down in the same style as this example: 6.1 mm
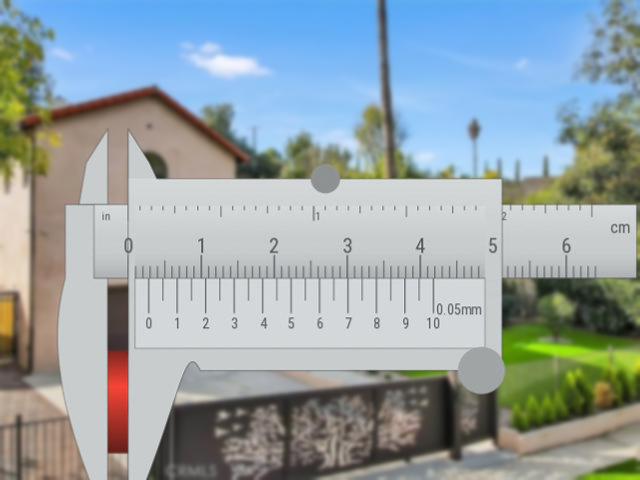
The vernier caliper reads 2.8 mm
